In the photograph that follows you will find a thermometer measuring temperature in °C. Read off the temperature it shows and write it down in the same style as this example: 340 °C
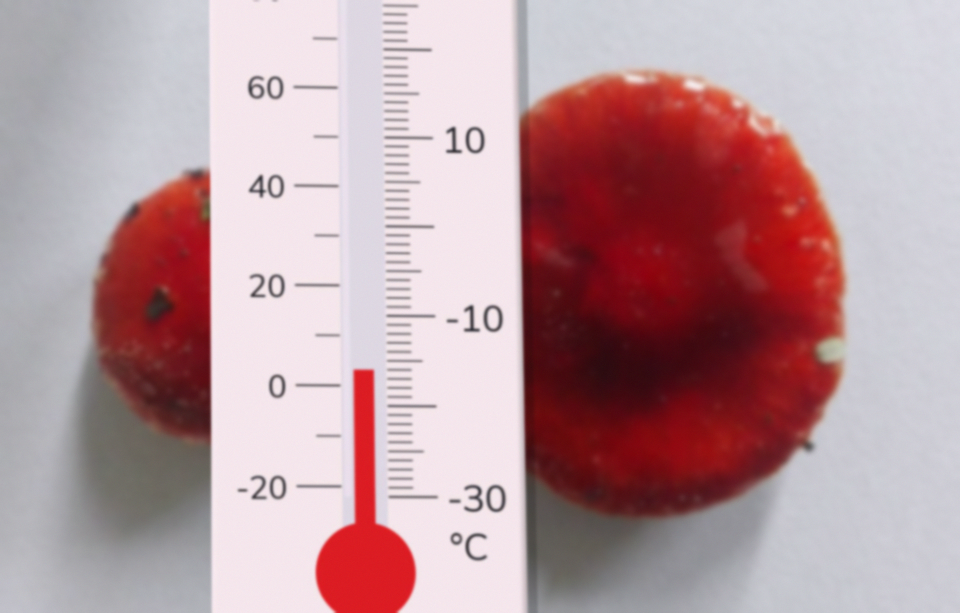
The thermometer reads -16 °C
